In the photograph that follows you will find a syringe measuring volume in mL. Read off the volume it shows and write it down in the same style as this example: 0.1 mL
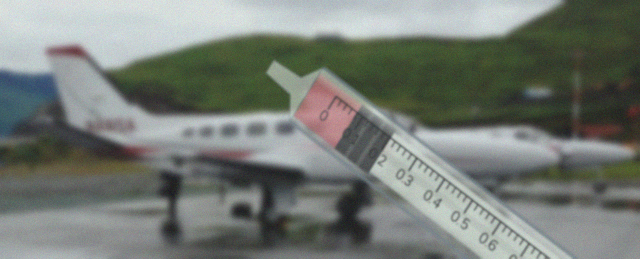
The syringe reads 0.08 mL
